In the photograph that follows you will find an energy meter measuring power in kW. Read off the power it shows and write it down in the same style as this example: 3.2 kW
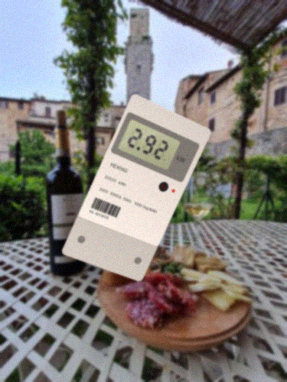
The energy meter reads 2.92 kW
